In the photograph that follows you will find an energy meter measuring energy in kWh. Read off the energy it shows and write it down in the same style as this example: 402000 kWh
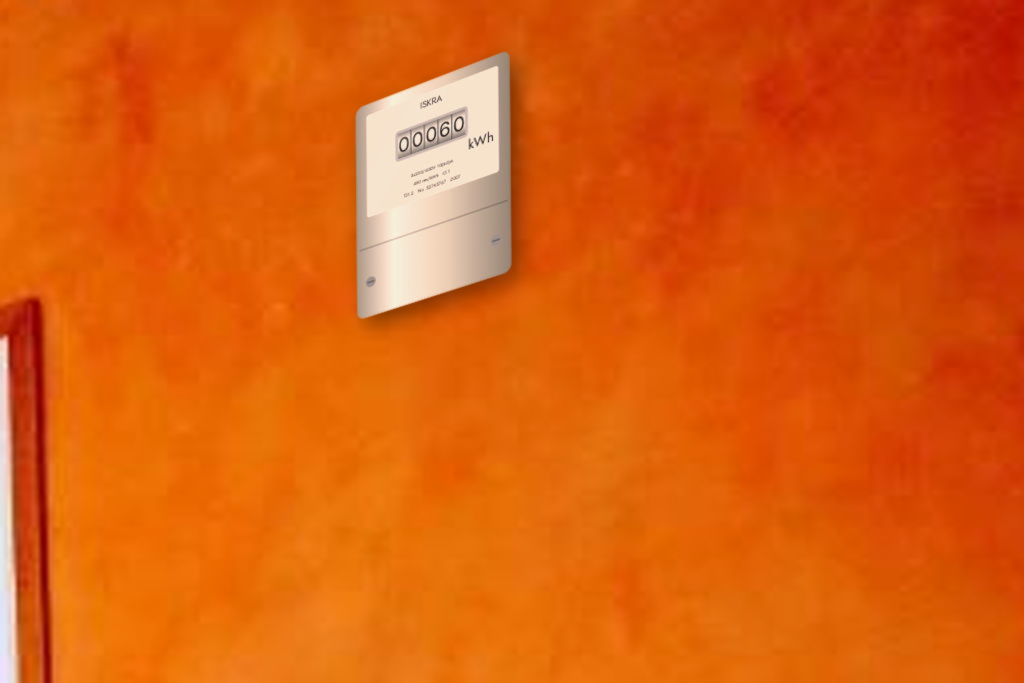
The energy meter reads 60 kWh
